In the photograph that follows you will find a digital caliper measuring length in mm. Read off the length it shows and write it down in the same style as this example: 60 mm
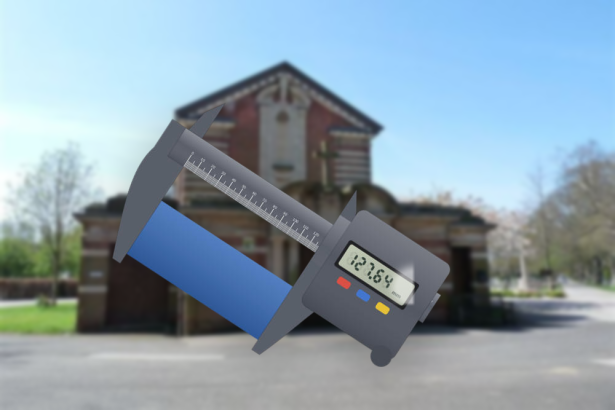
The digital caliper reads 127.64 mm
